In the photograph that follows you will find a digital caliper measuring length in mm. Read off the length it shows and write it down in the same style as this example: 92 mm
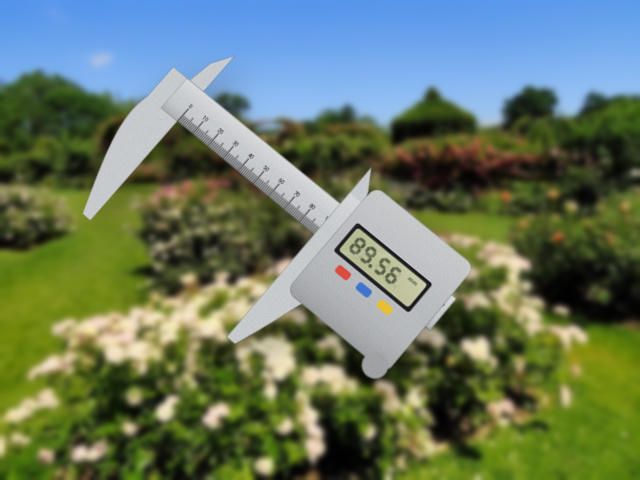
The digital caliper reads 89.56 mm
